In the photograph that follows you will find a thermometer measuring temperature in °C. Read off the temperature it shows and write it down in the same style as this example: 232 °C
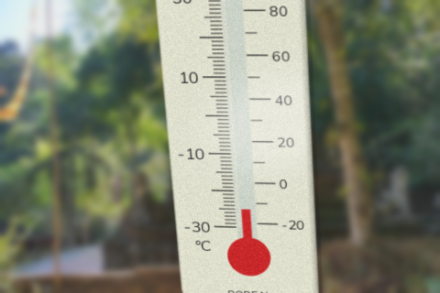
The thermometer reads -25 °C
